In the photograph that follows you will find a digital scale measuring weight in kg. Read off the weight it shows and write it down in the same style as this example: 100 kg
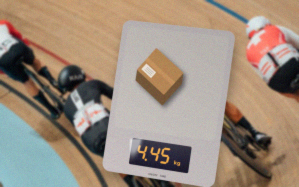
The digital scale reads 4.45 kg
